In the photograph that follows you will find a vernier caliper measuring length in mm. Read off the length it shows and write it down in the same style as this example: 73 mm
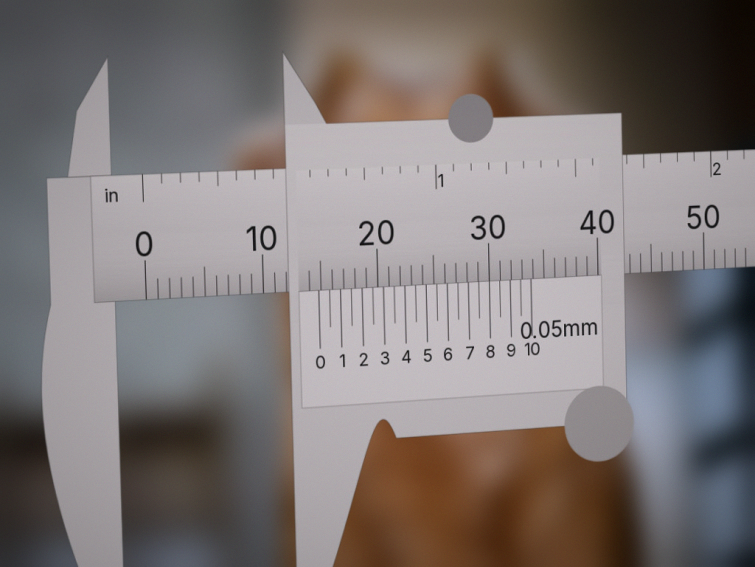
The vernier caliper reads 14.8 mm
